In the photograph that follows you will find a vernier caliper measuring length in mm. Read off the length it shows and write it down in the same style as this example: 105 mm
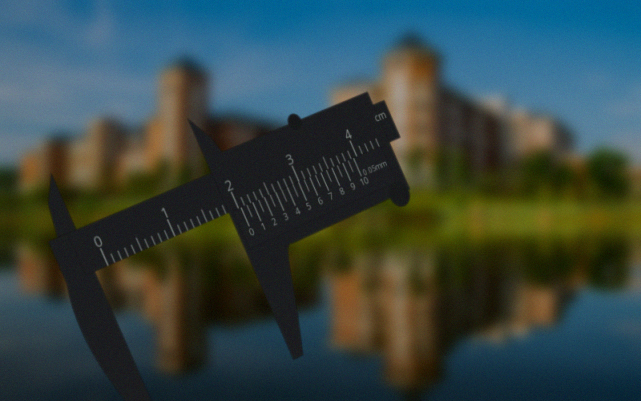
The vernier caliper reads 20.4 mm
